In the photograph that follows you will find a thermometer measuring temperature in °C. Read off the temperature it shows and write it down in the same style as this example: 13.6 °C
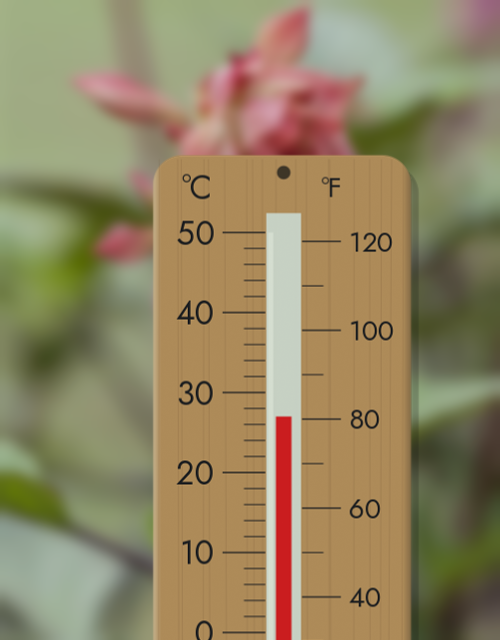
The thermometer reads 27 °C
